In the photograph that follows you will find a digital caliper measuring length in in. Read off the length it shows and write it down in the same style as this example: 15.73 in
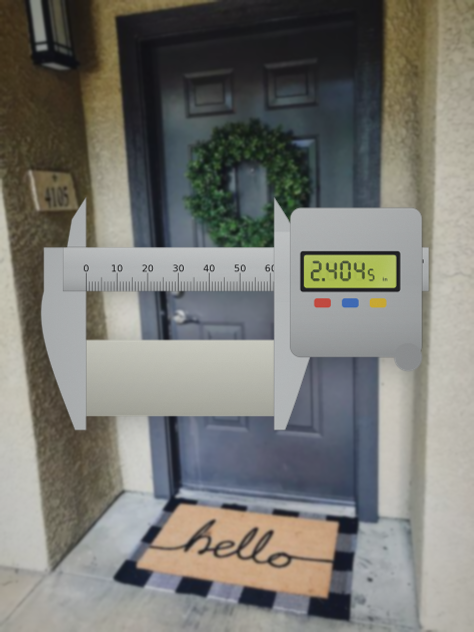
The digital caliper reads 2.4045 in
